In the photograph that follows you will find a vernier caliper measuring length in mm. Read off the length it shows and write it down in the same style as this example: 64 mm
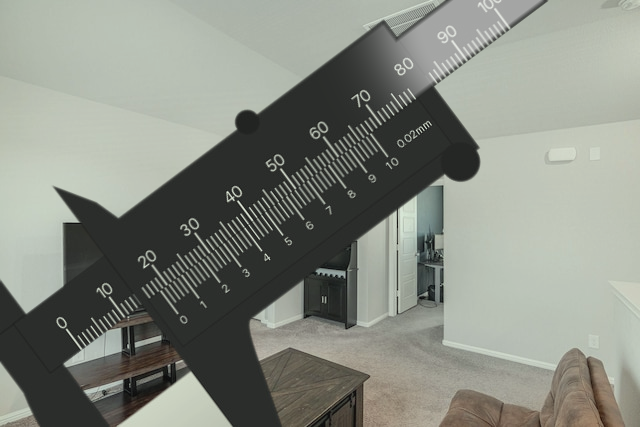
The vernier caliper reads 18.4 mm
